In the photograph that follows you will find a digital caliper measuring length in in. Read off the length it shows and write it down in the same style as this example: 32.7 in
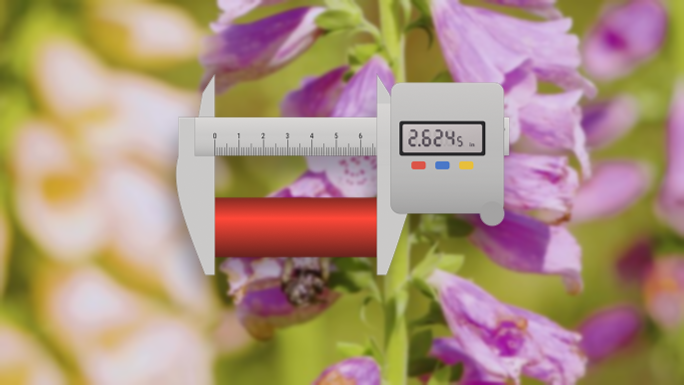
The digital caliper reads 2.6245 in
